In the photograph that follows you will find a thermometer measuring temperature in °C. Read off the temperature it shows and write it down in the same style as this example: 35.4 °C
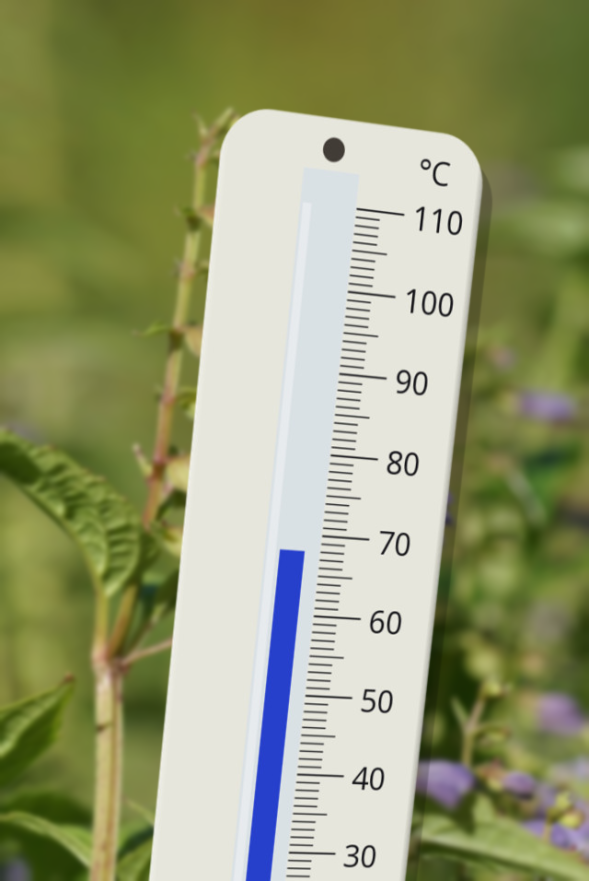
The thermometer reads 68 °C
